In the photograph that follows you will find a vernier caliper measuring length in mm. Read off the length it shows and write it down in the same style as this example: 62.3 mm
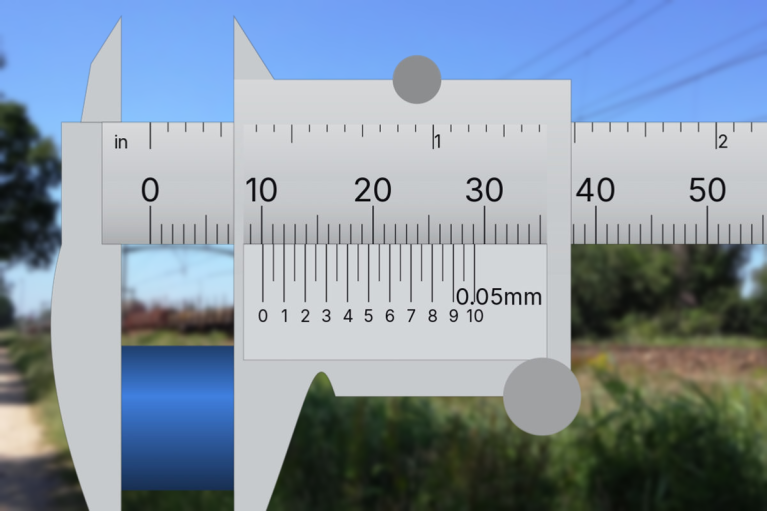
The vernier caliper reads 10.1 mm
